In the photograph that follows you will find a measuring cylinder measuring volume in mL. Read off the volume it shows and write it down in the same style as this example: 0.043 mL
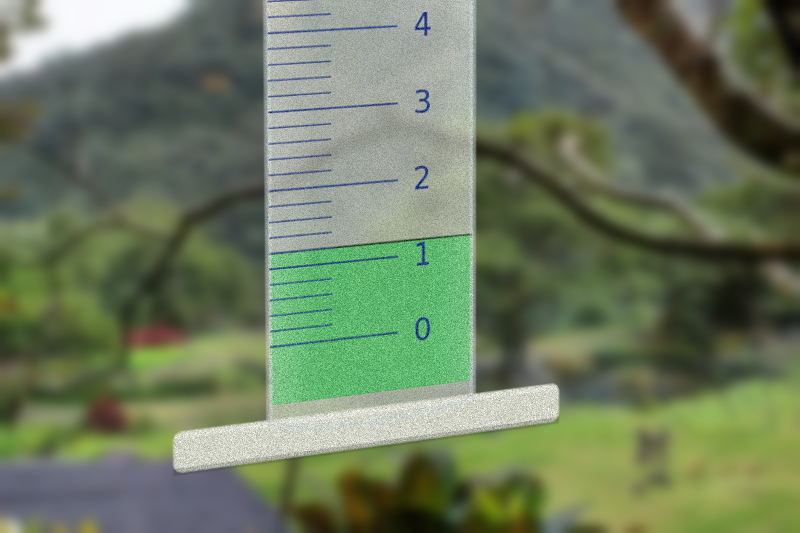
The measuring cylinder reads 1.2 mL
